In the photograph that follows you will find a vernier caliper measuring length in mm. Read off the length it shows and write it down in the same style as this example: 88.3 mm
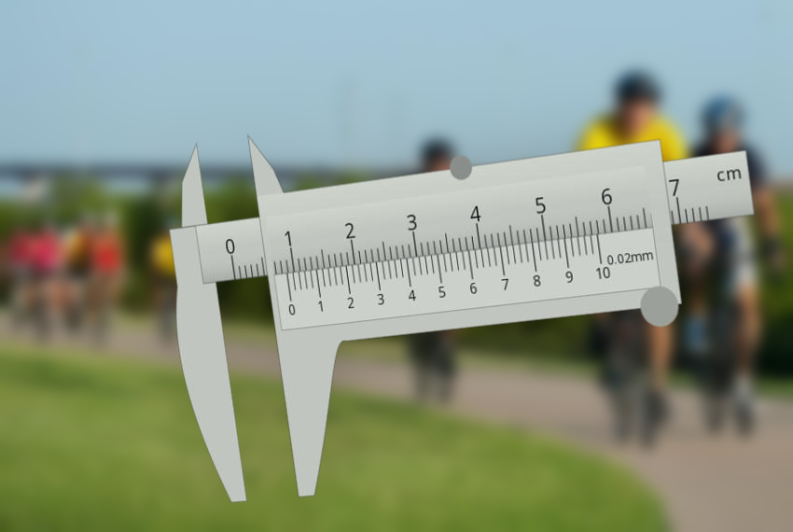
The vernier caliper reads 8.8 mm
